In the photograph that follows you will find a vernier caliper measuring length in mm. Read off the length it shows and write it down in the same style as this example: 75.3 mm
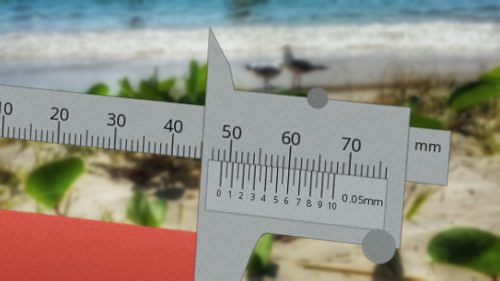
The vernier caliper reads 48.6 mm
